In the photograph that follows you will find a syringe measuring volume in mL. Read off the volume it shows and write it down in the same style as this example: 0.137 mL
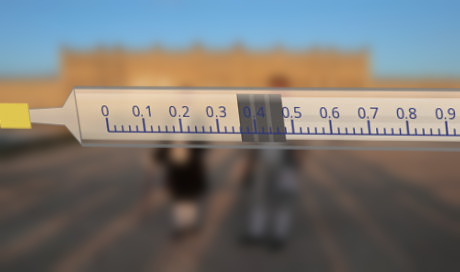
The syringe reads 0.36 mL
